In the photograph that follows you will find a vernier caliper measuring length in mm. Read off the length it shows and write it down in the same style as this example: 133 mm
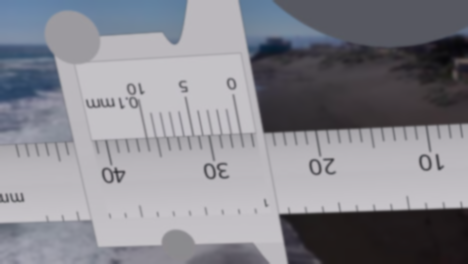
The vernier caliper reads 27.0 mm
